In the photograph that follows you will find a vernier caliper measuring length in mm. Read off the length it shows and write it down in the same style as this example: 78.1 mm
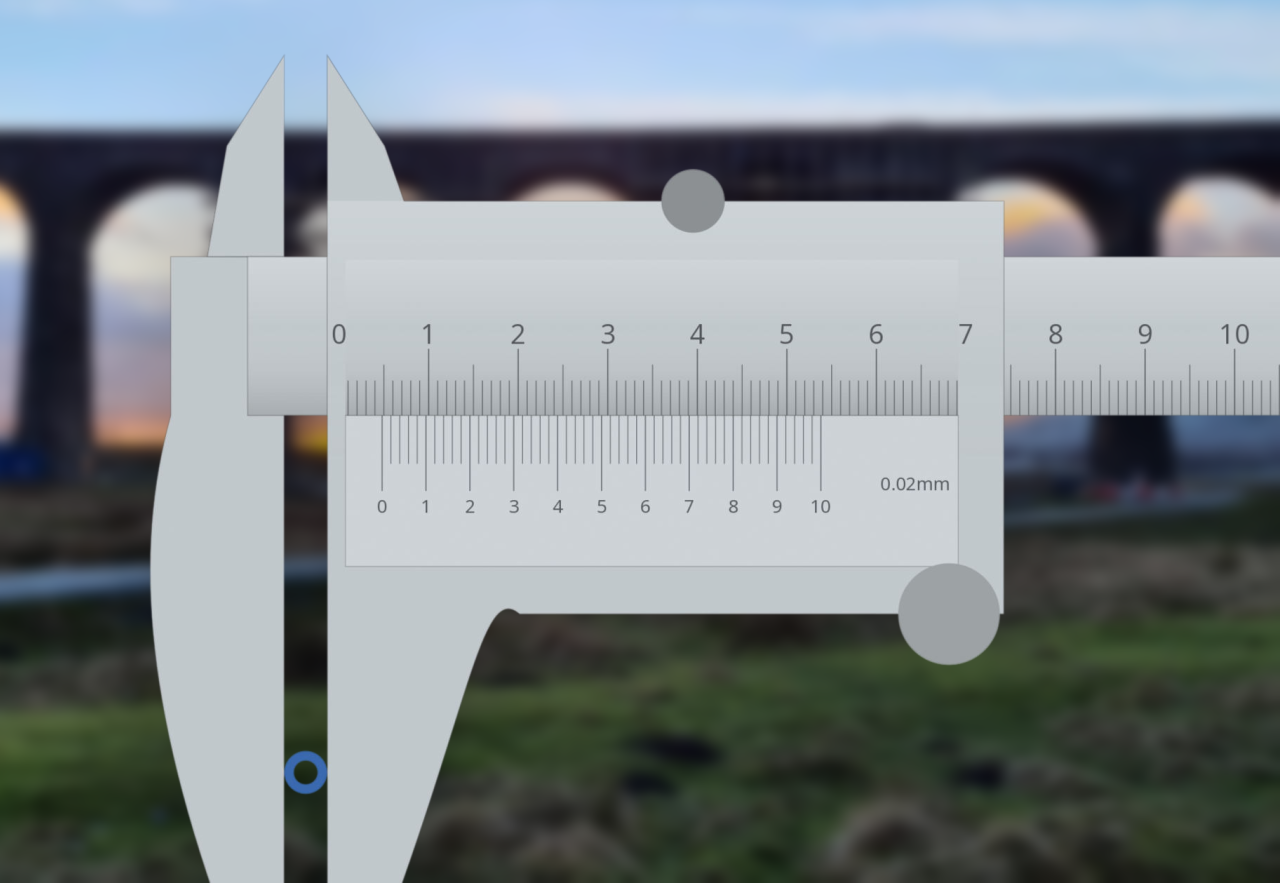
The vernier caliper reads 4.8 mm
